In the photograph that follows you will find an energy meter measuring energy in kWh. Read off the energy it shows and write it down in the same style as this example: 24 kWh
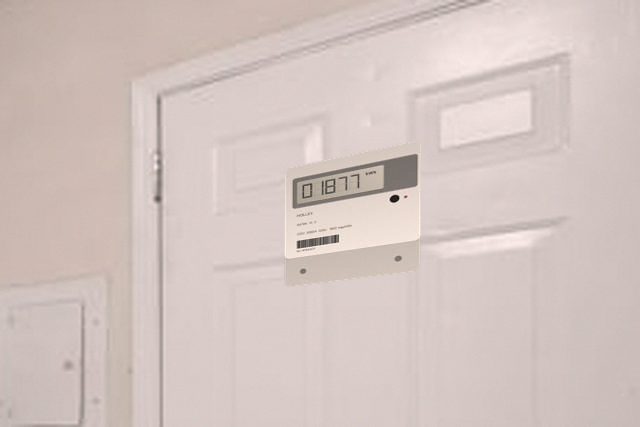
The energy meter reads 1877 kWh
